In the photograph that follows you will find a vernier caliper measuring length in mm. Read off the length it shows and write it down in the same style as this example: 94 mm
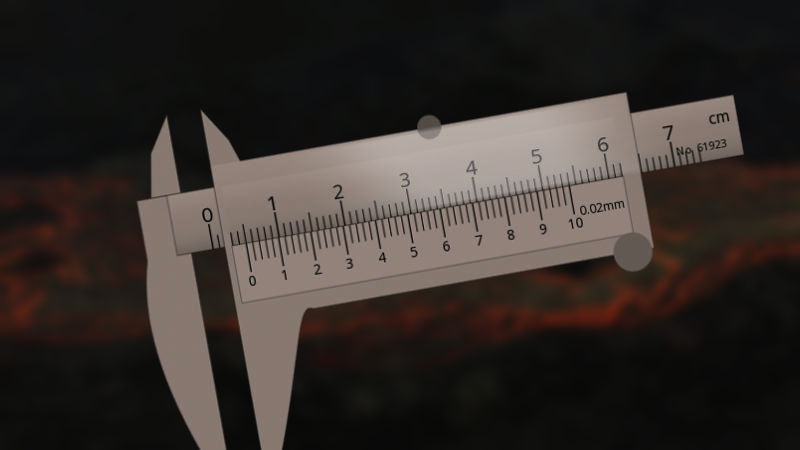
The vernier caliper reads 5.0 mm
